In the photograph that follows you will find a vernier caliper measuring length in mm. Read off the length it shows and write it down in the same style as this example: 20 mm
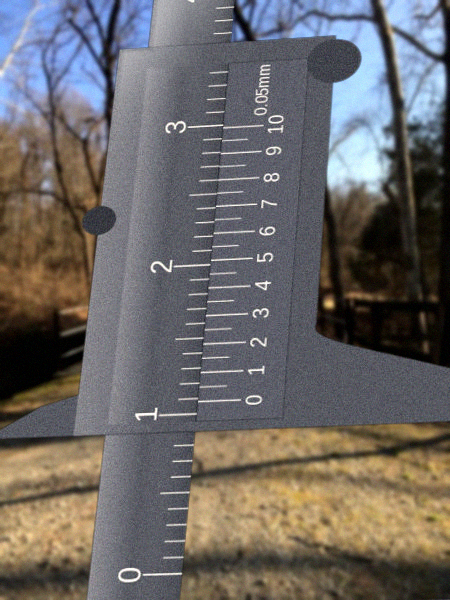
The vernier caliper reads 10.8 mm
